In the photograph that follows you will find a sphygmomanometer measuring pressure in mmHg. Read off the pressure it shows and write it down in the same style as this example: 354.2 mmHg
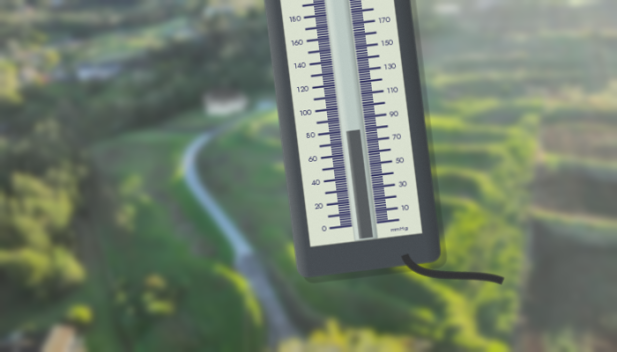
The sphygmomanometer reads 80 mmHg
